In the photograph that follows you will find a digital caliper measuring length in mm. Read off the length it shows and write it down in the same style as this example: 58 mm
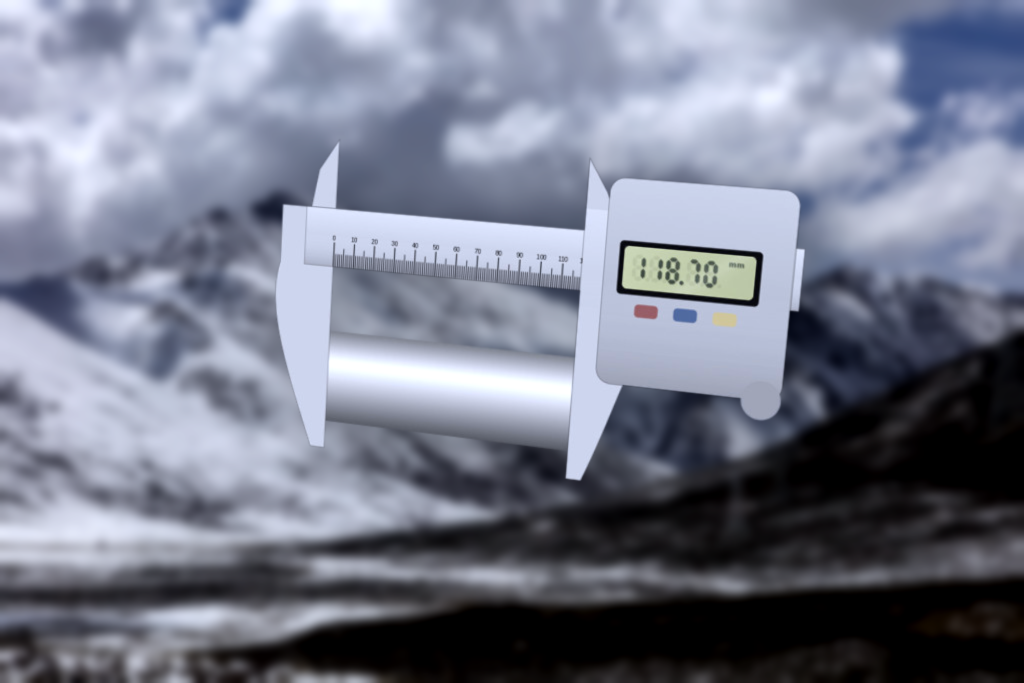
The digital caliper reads 118.70 mm
